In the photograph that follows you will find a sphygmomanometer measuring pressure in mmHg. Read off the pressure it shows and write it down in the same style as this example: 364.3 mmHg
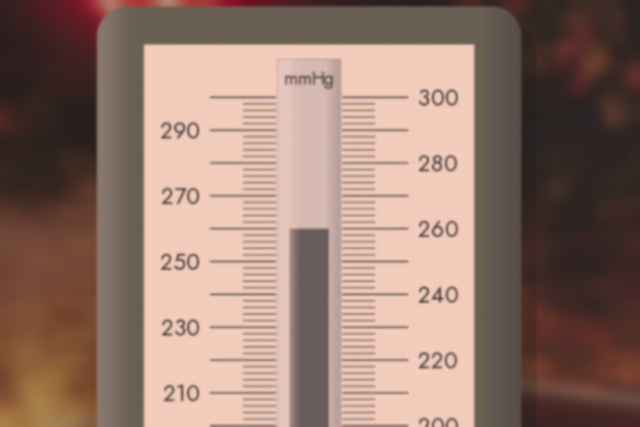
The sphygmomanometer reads 260 mmHg
